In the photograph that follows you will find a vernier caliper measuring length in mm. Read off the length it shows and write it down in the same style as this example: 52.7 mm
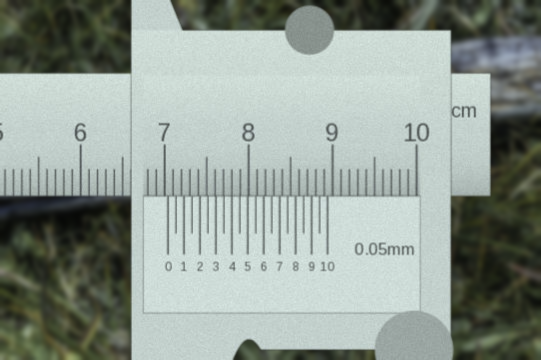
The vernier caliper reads 70.4 mm
